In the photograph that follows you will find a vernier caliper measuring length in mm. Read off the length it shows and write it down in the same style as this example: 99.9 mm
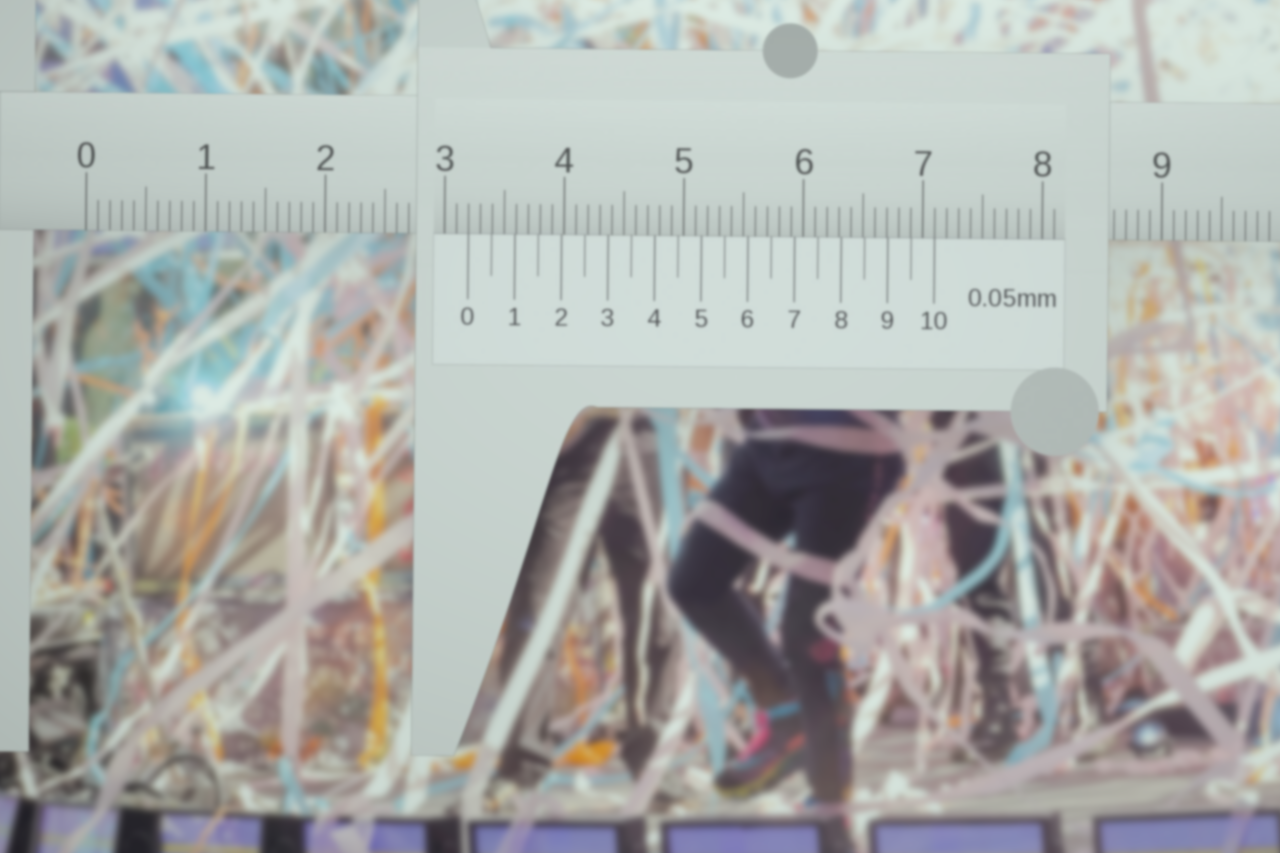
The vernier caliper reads 32.0 mm
